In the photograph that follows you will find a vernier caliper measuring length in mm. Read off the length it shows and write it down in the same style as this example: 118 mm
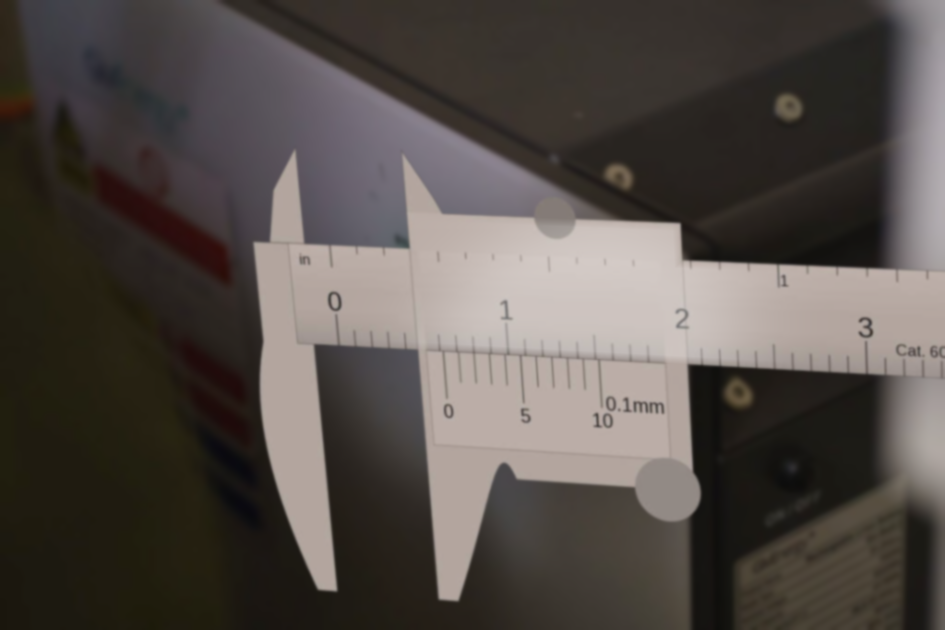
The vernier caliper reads 6.2 mm
